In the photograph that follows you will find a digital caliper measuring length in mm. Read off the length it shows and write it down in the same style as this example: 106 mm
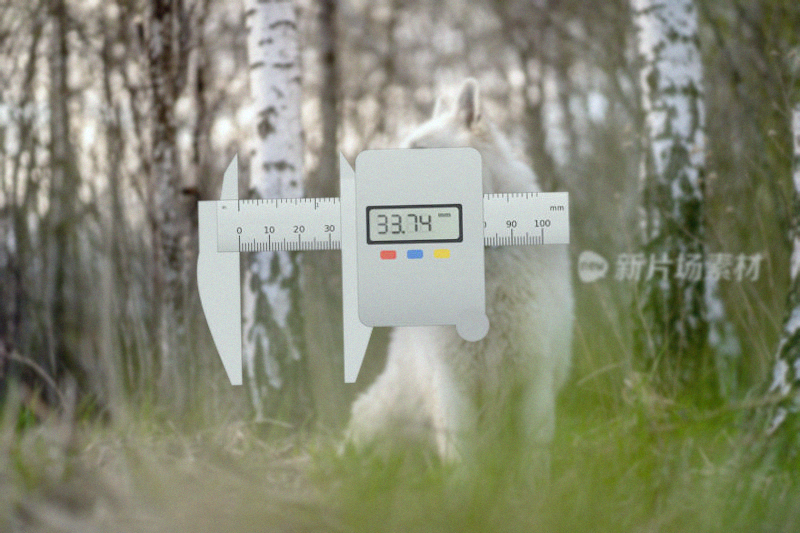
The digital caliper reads 33.74 mm
